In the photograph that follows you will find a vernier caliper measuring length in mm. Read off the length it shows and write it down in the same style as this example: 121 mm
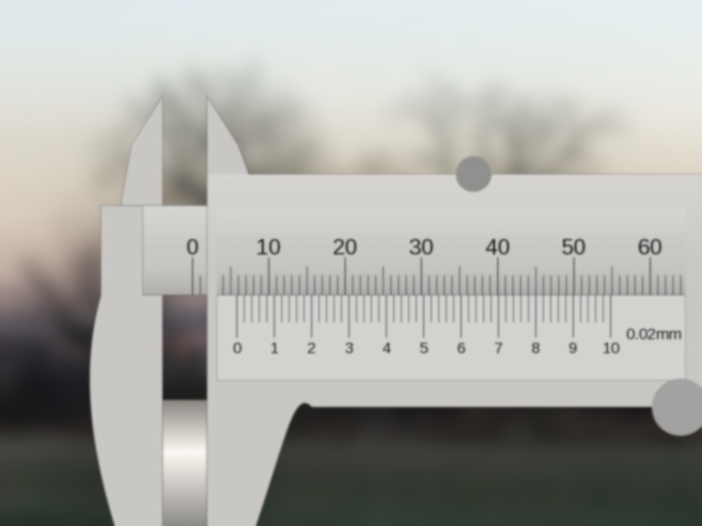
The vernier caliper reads 5.8 mm
